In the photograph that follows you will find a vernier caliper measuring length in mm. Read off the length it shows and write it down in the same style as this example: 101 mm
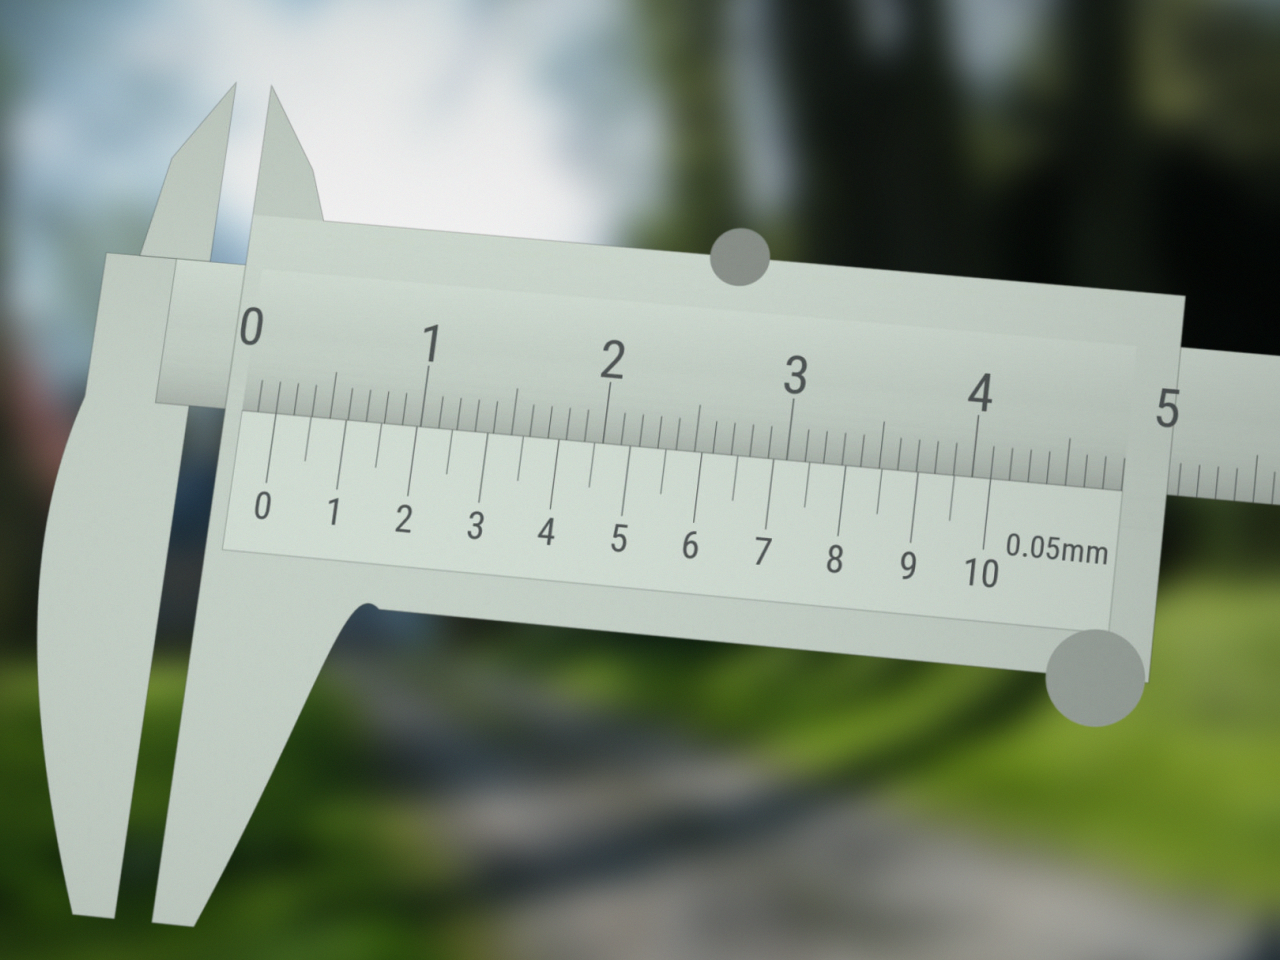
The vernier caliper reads 2.0 mm
